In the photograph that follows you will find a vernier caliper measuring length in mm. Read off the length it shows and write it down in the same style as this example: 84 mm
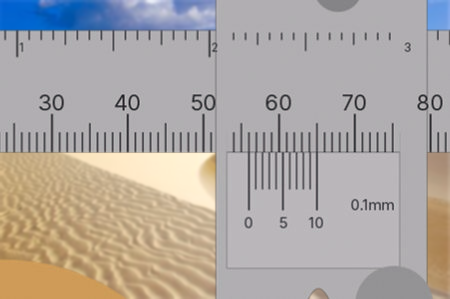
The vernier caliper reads 56.0 mm
